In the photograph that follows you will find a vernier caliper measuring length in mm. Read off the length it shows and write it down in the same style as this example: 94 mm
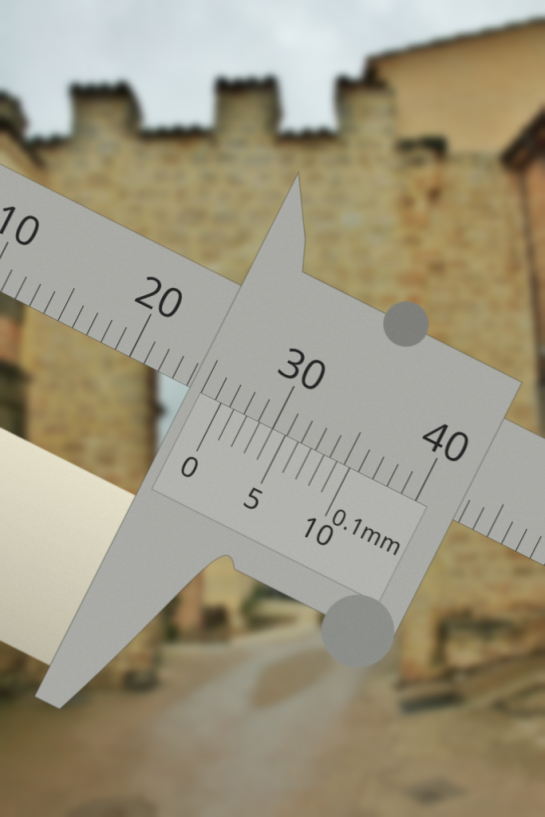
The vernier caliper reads 26.4 mm
